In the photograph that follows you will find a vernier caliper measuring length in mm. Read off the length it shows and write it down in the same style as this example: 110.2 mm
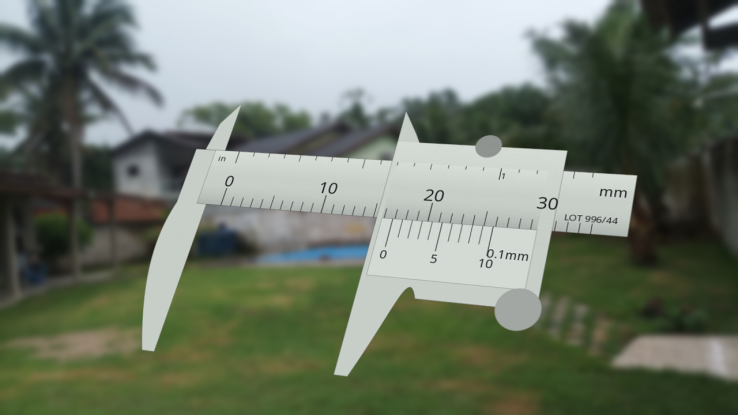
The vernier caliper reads 16.8 mm
